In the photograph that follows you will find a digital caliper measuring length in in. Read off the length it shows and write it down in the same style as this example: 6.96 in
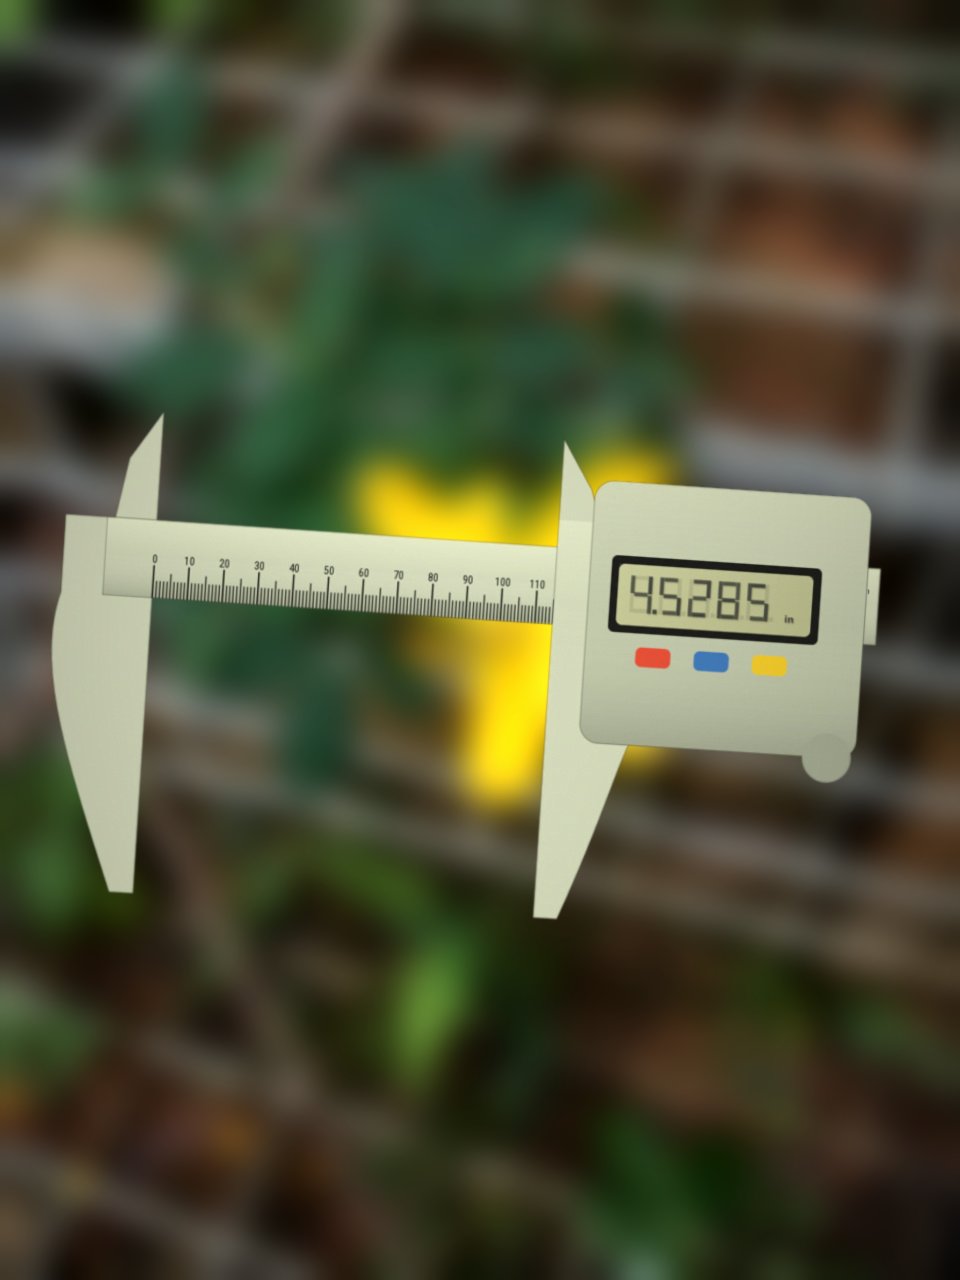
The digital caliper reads 4.5285 in
